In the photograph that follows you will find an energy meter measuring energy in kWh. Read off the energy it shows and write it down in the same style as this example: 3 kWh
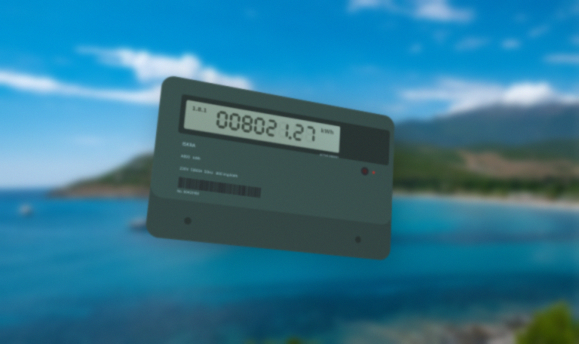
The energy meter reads 8021.27 kWh
